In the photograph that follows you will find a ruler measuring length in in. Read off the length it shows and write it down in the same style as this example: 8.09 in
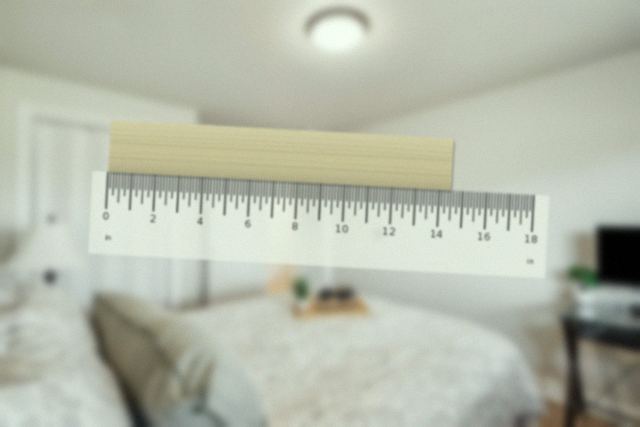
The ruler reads 14.5 in
